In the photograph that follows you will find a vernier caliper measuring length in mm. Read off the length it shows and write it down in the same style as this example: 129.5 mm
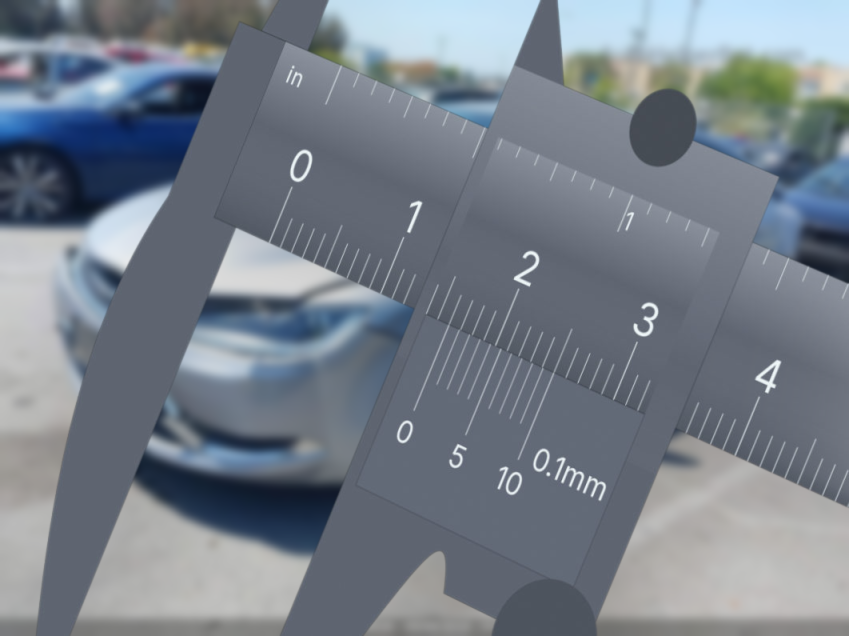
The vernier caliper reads 16.0 mm
